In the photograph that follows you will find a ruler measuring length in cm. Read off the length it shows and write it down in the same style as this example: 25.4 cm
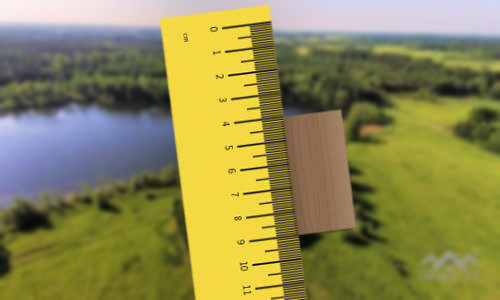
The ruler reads 5 cm
